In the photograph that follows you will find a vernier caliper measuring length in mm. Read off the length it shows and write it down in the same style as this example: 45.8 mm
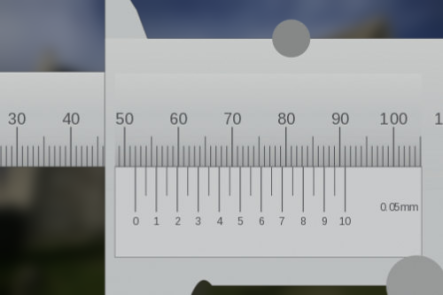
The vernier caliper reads 52.0 mm
